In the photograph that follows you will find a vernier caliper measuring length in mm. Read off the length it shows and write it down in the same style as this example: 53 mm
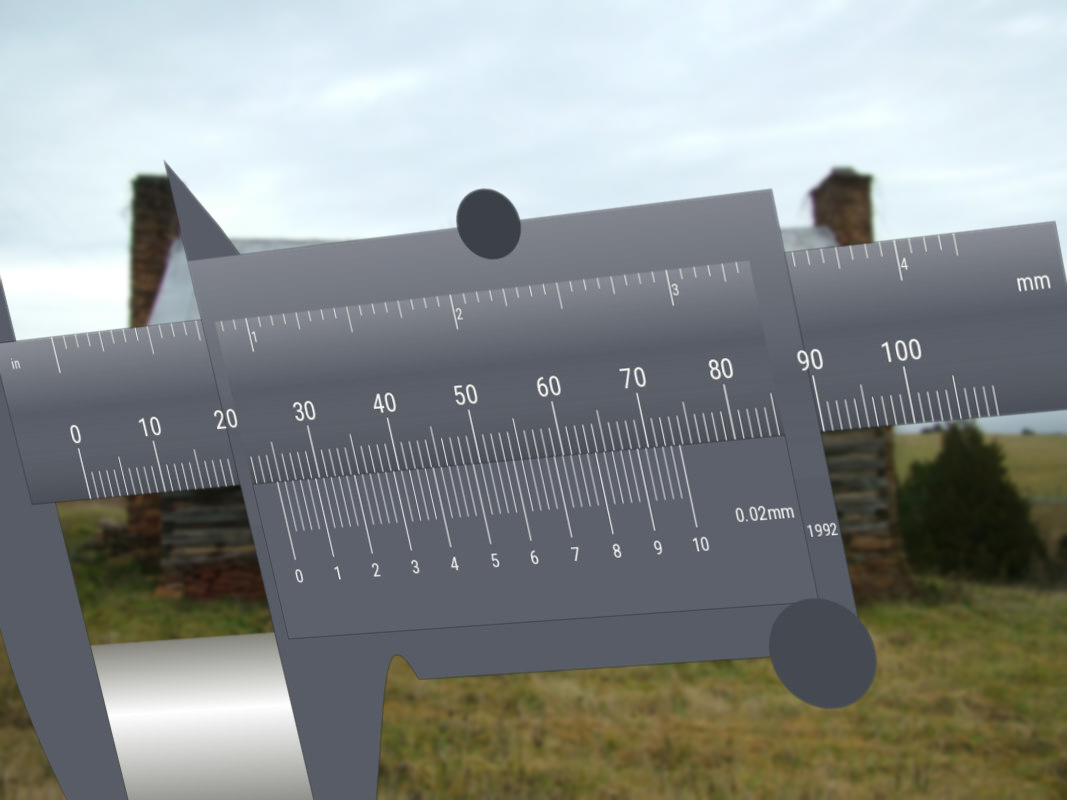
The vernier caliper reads 24.6 mm
